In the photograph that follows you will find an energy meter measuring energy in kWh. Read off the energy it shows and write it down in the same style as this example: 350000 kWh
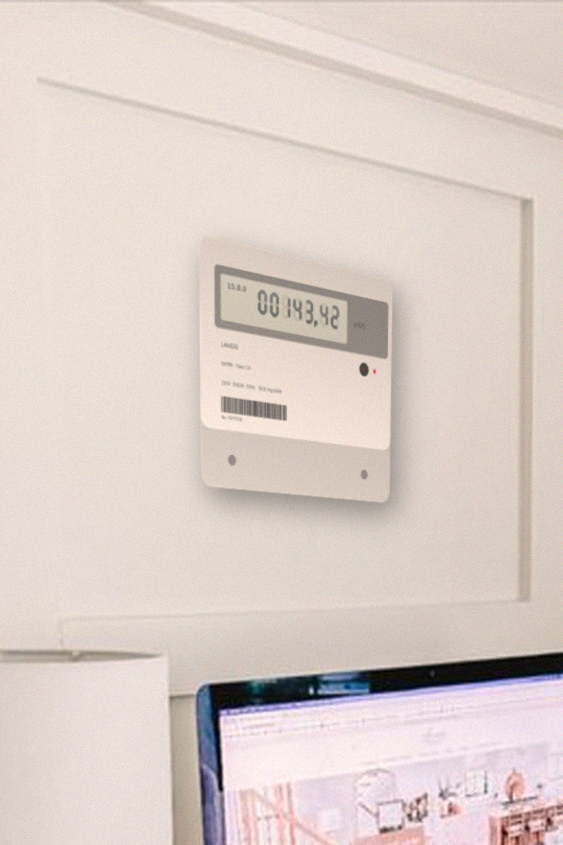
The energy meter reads 143.42 kWh
